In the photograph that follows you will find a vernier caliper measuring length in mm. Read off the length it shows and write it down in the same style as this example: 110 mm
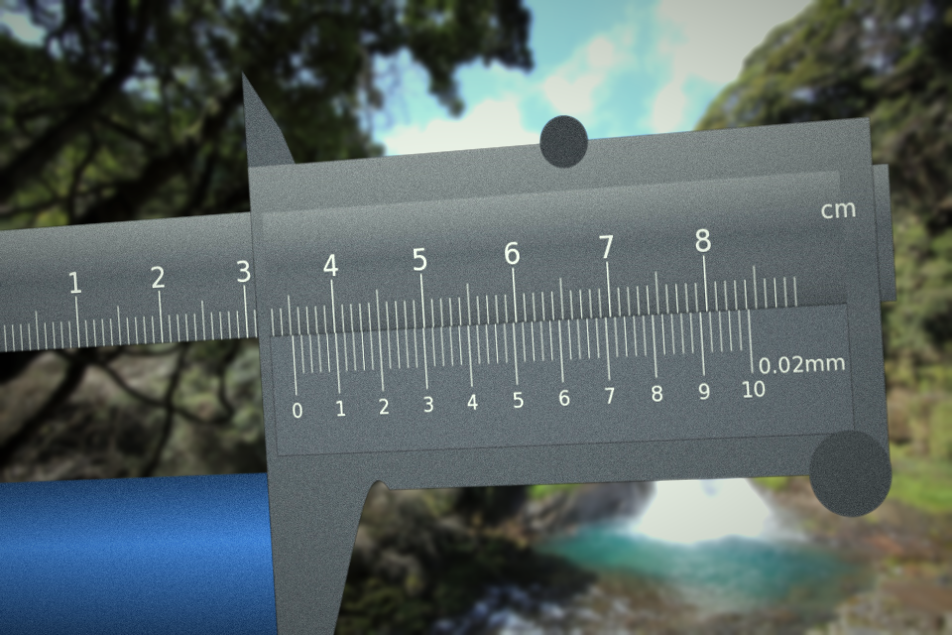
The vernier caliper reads 35.2 mm
